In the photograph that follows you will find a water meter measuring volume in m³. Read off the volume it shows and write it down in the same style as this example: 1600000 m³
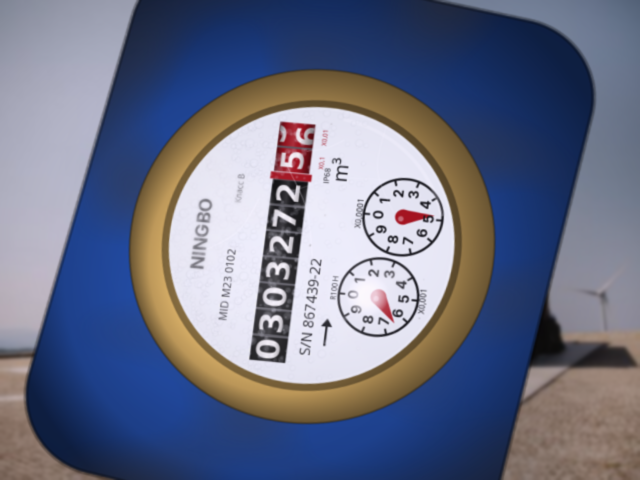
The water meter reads 303272.5564 m³
